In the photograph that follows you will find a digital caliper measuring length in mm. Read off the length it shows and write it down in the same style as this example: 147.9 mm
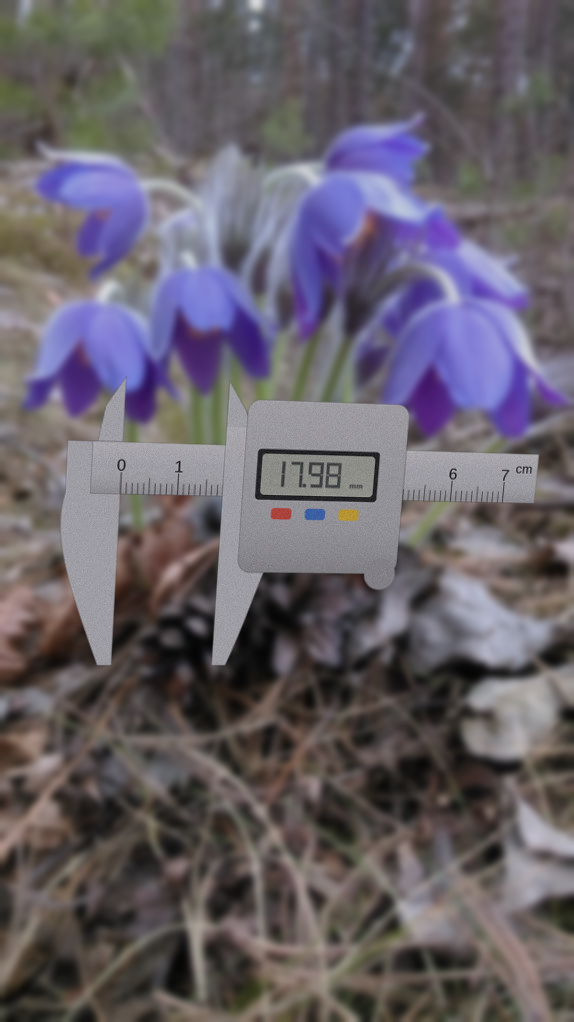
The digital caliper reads 17.98 mm
